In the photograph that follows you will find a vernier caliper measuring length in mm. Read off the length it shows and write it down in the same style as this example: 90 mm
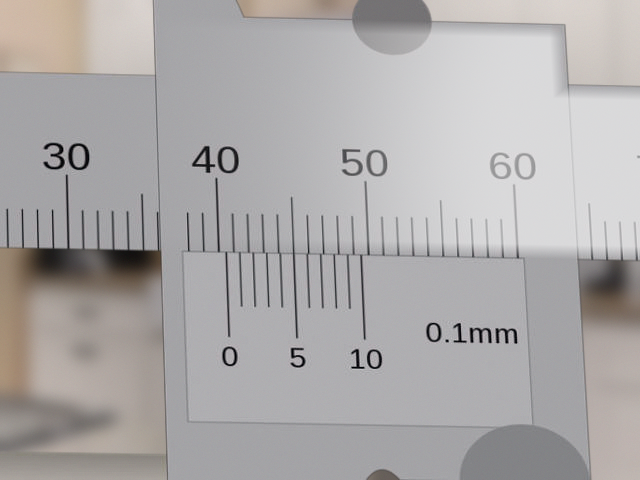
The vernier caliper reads 40.5 mm
